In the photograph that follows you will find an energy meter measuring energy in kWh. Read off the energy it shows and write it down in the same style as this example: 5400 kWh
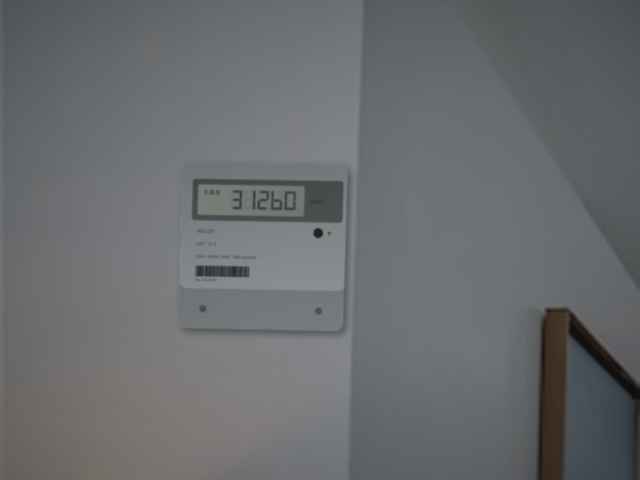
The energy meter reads 31260 kWh
